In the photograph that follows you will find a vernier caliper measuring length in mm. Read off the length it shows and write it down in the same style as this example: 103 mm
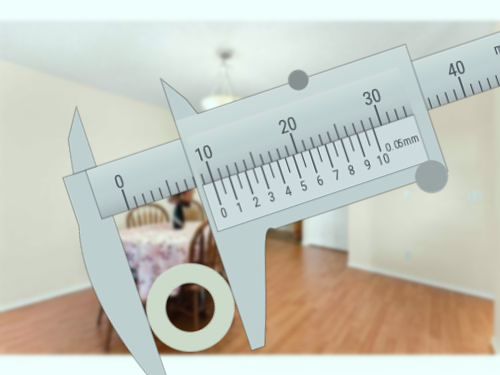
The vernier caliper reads 10.0 mm
